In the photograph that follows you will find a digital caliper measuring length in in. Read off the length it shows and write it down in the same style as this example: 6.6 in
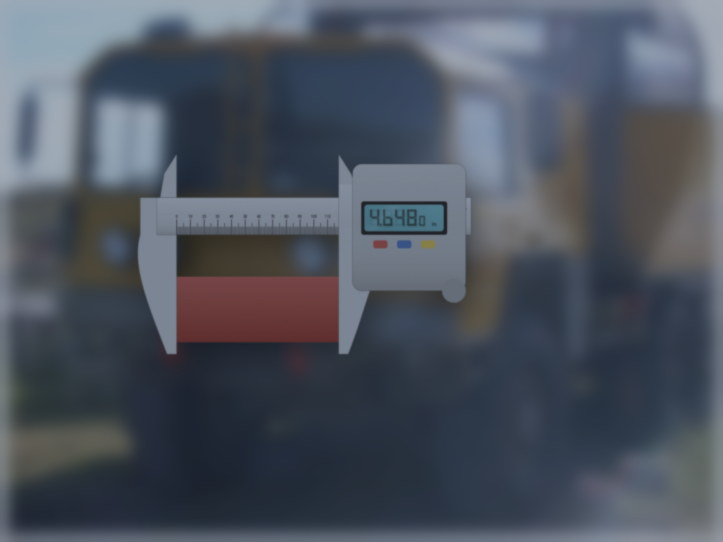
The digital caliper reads 4.6480 in
